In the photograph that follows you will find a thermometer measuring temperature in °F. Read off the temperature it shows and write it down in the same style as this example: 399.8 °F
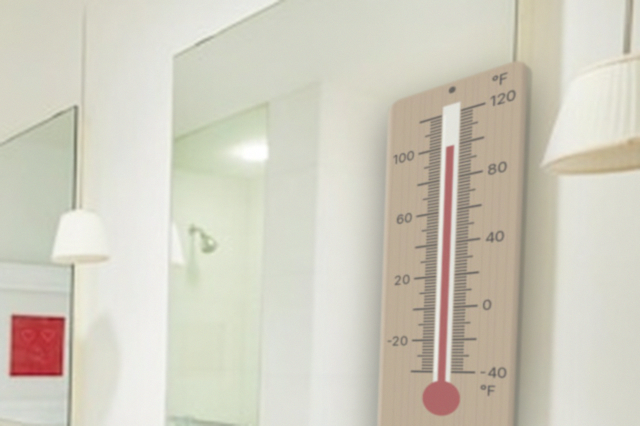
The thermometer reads 100 °F
